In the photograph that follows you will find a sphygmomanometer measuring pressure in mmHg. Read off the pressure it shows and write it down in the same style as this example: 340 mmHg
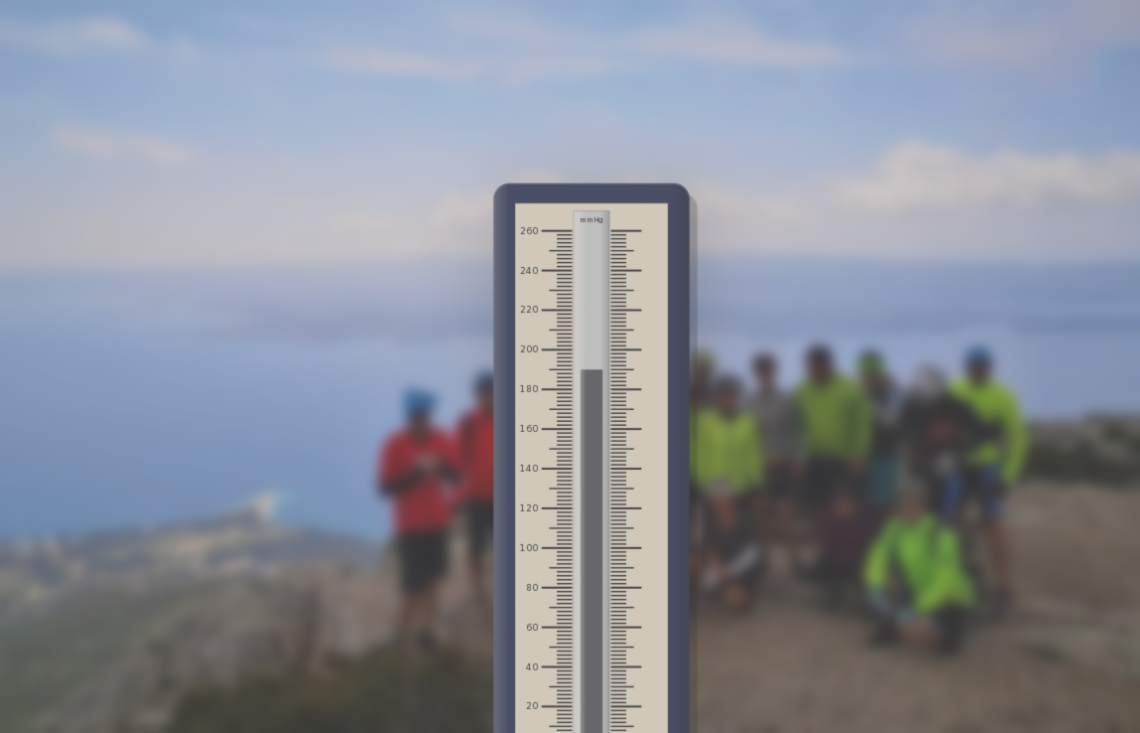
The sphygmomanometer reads 190 mmHg
